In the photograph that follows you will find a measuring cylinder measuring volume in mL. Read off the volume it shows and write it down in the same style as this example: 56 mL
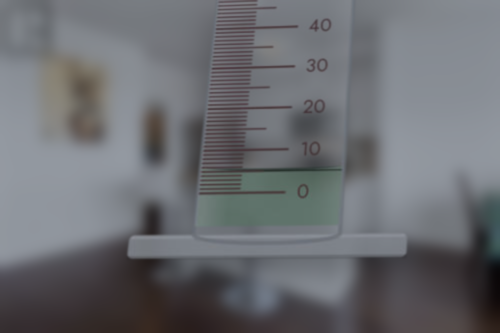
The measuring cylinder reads 5 mL
